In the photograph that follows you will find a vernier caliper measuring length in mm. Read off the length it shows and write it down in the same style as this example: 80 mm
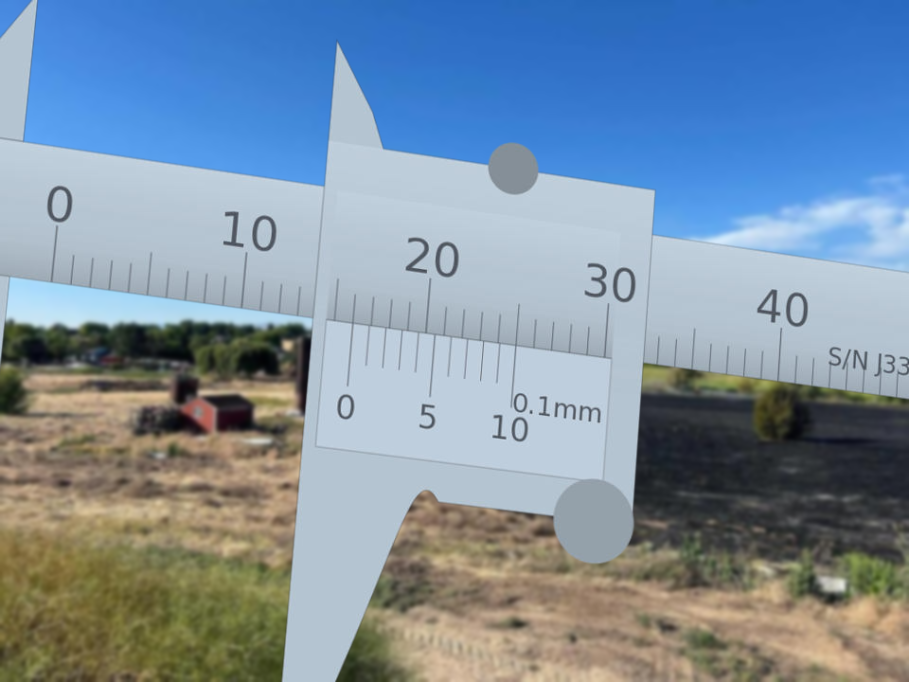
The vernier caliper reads 16.0 mm
